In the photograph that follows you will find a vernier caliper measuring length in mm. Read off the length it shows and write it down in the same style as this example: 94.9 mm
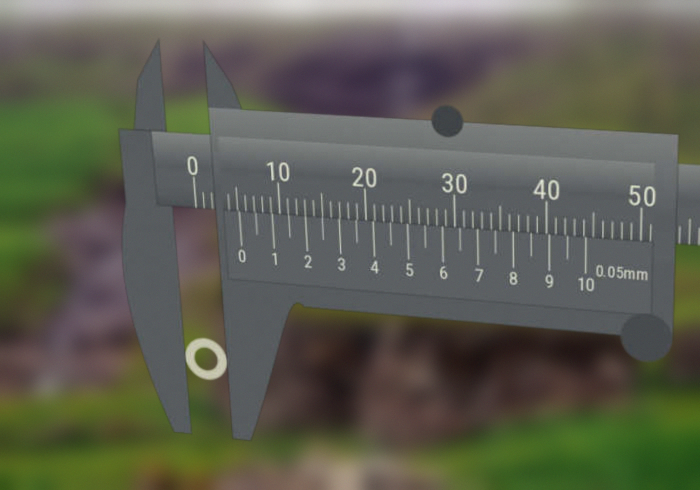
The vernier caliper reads 5.2 mm
